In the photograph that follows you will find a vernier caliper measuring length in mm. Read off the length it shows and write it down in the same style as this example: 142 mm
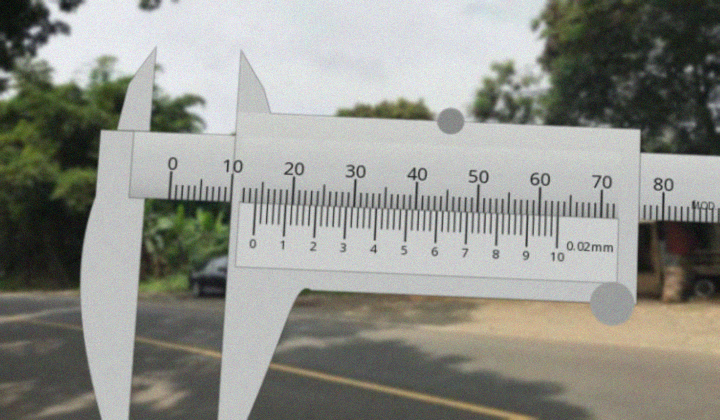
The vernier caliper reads 14.0 mm
